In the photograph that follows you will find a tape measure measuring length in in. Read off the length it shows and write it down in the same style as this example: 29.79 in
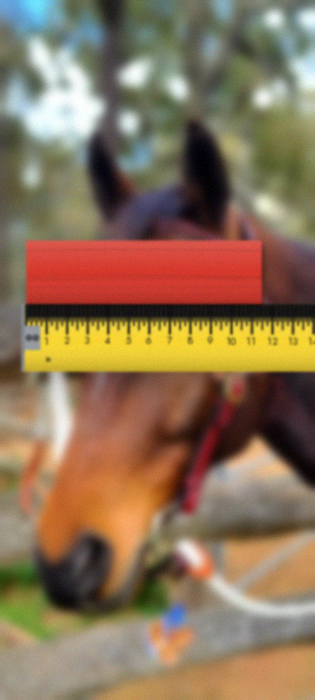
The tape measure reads 11.5 in
